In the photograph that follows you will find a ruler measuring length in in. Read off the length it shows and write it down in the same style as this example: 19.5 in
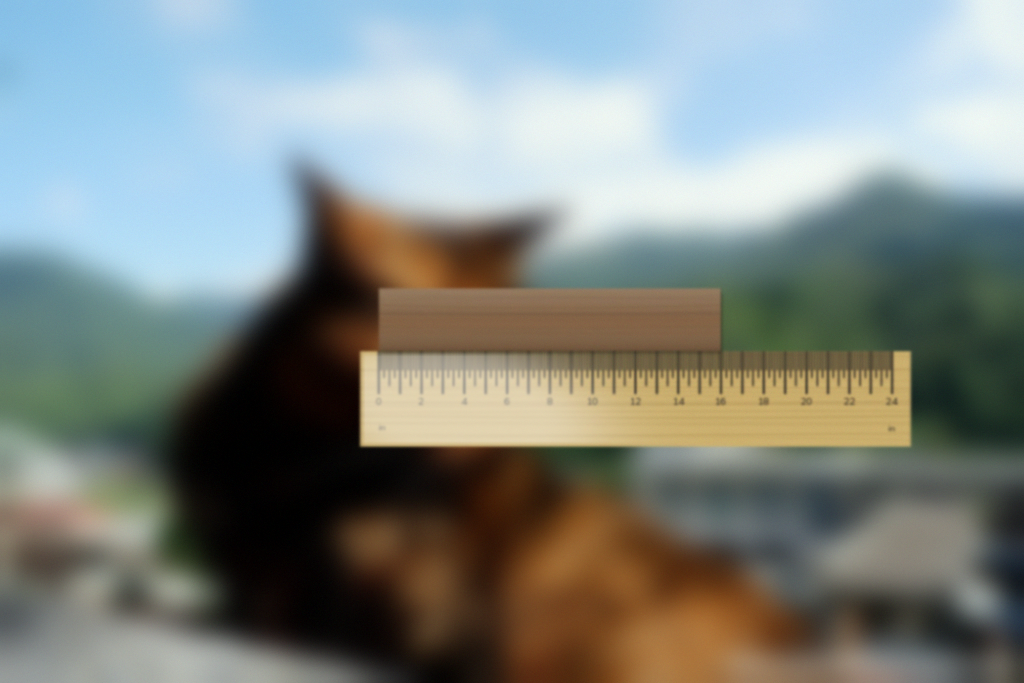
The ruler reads 16 in
